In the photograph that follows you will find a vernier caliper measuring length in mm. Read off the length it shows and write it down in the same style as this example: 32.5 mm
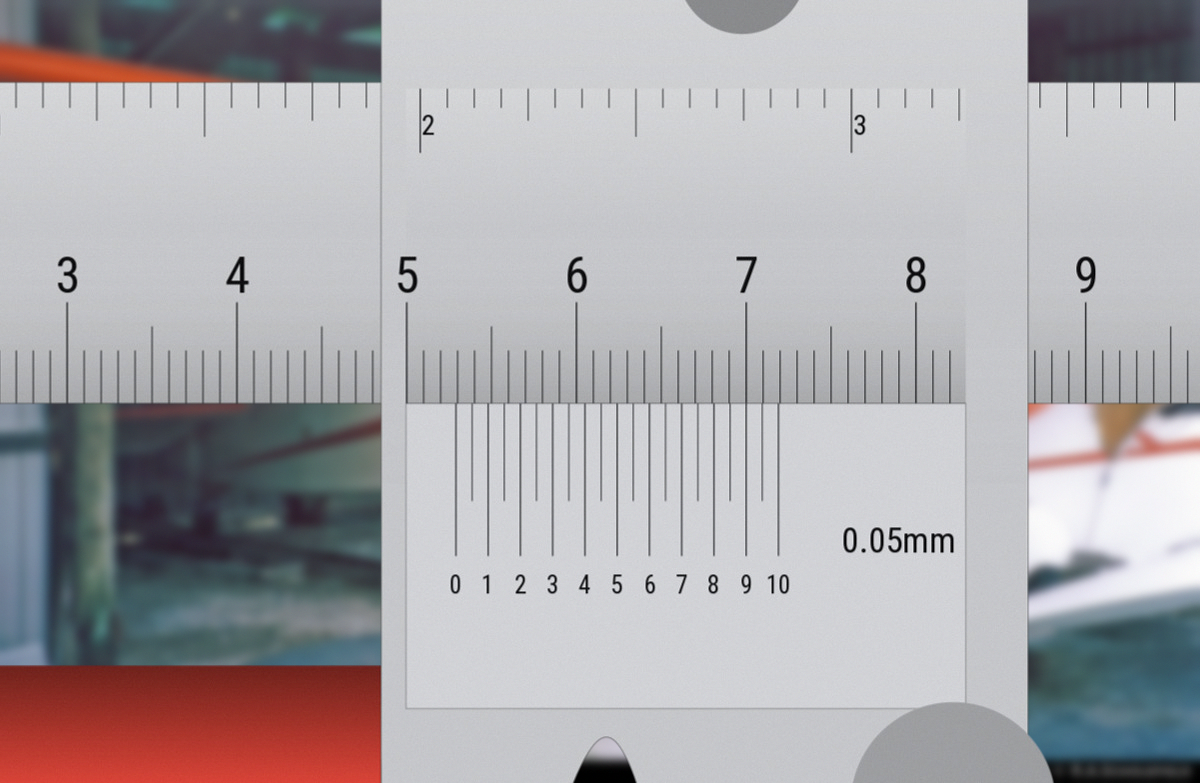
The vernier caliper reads 52.9 mm
